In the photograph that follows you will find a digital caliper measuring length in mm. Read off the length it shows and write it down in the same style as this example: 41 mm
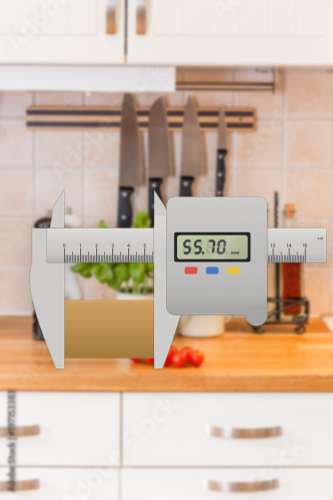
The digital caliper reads 55.70 mm
